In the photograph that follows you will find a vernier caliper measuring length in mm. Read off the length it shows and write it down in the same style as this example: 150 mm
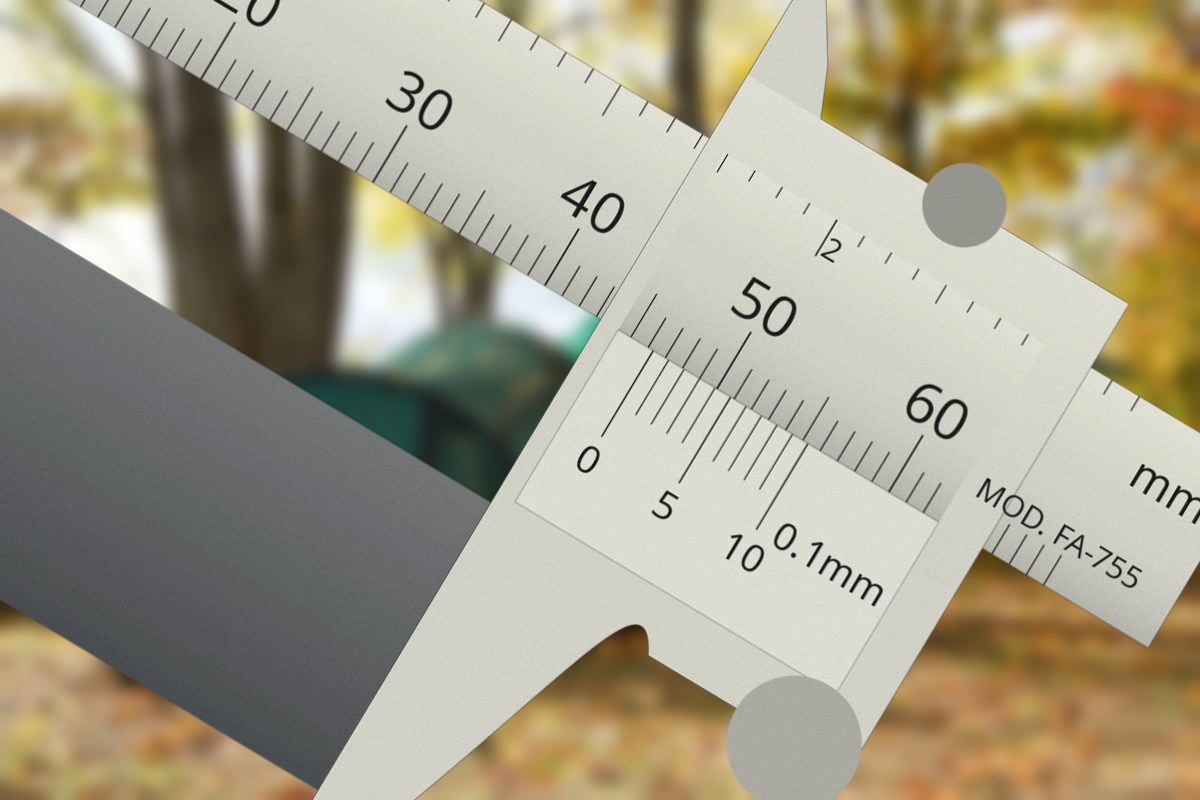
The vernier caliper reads 46.3 mm
